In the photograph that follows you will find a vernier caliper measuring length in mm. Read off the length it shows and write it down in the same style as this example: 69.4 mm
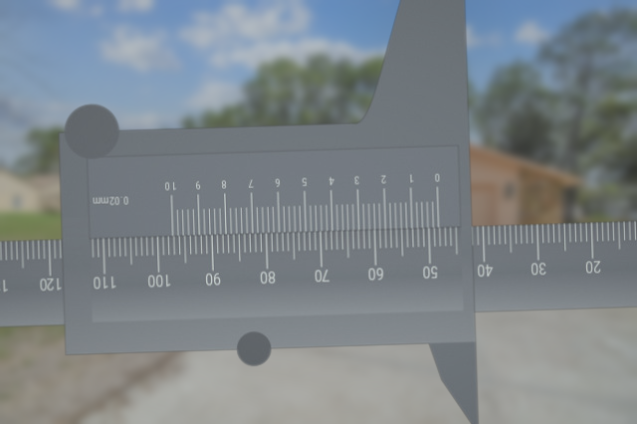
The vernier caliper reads 48.2 mm
